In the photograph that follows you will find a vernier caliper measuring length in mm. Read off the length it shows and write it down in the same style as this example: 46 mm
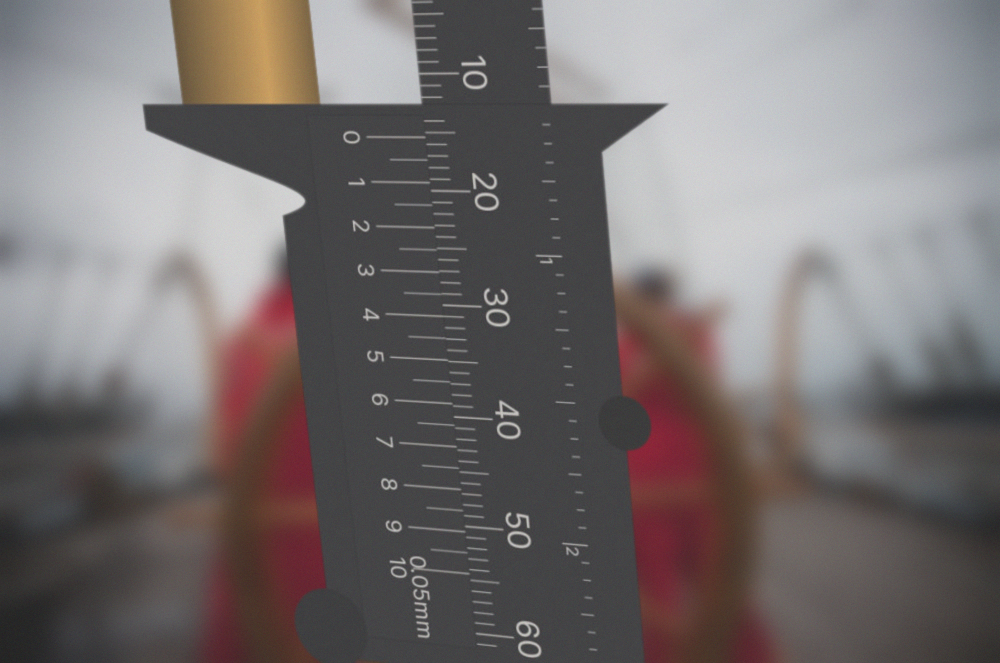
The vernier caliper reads 15.4 mm
